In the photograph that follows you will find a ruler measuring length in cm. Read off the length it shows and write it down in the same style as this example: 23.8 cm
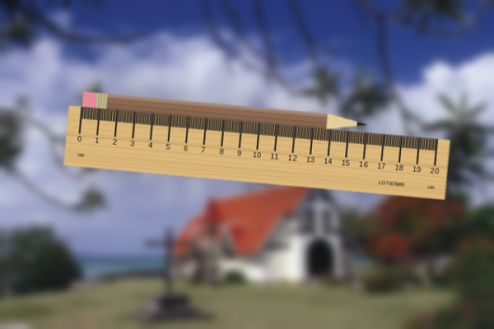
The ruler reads 16 cm
